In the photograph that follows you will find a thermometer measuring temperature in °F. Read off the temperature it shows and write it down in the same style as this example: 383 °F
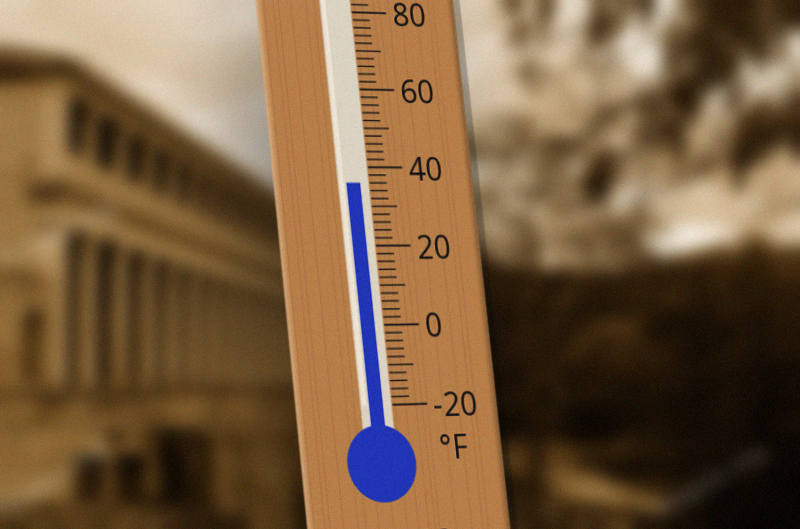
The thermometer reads 36 °F
